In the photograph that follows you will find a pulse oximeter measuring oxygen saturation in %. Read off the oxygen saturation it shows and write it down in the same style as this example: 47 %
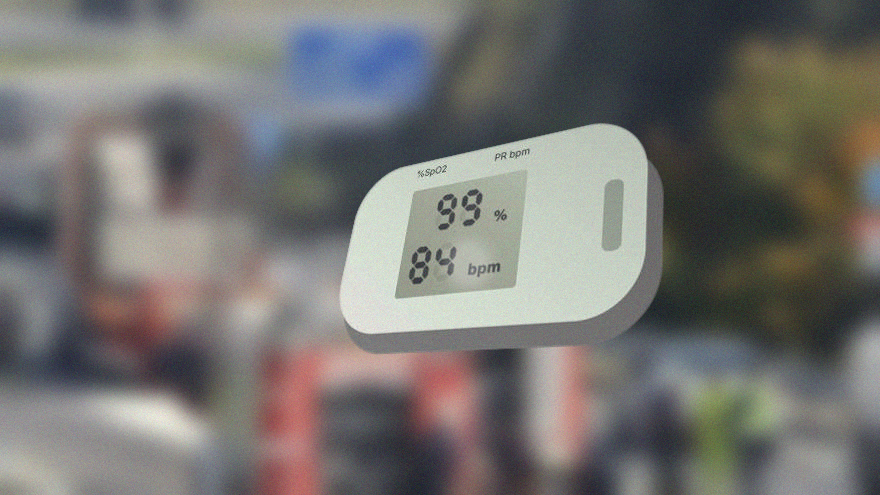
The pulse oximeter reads 99 %
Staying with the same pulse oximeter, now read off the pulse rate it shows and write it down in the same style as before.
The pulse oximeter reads 84 bpm
